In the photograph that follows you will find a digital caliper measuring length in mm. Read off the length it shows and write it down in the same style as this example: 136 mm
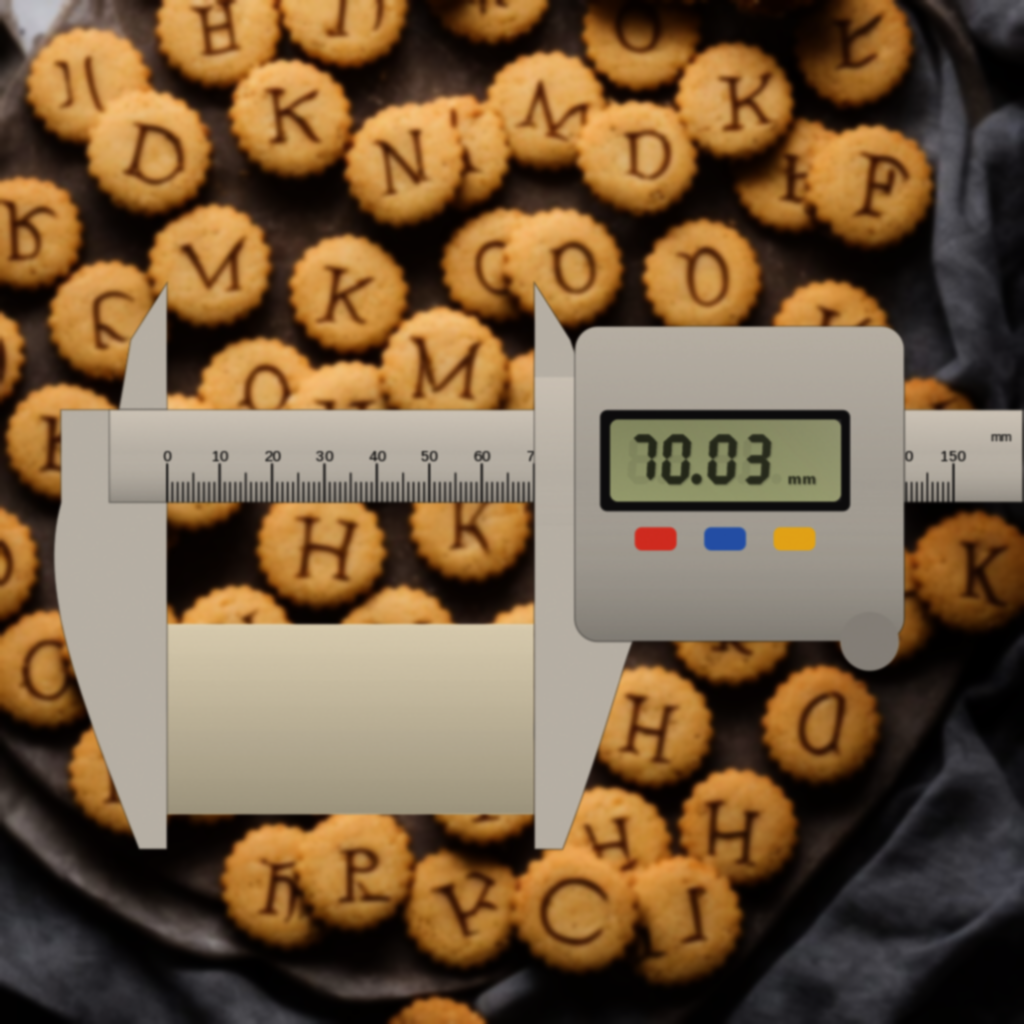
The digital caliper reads 70.03 mm
